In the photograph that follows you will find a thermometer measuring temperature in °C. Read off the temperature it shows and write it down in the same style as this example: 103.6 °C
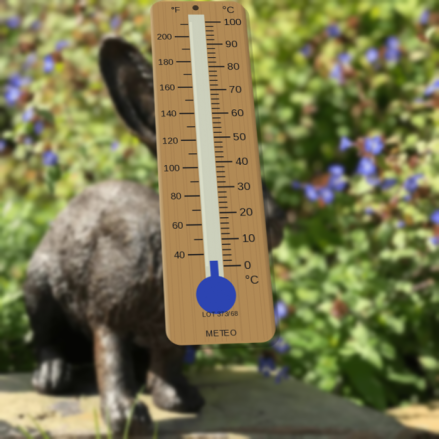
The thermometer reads 2 °C
